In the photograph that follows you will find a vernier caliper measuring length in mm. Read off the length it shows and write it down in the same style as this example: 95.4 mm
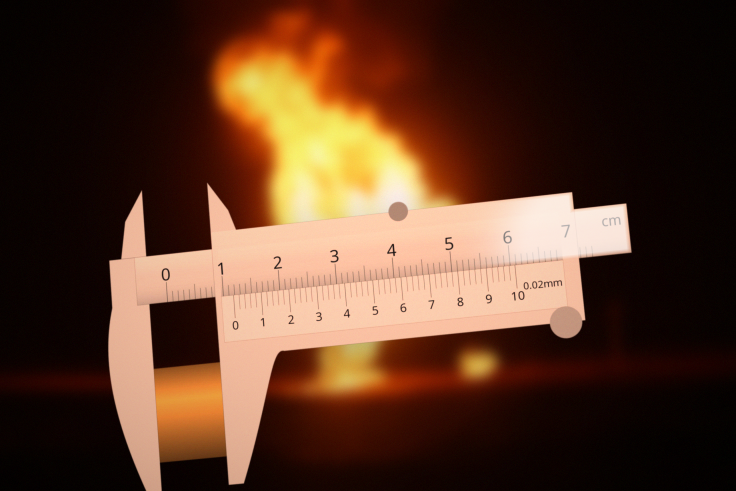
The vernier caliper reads 11.8 mm
